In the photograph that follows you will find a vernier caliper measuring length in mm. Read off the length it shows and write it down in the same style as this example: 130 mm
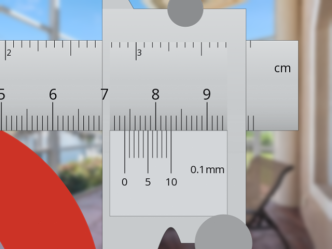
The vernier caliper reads 74.0 mm
